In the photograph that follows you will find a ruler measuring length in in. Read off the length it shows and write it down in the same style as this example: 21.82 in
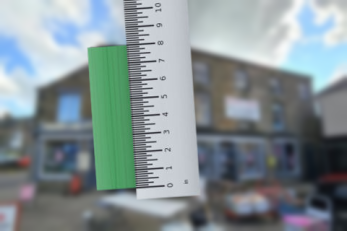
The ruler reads 8 in
